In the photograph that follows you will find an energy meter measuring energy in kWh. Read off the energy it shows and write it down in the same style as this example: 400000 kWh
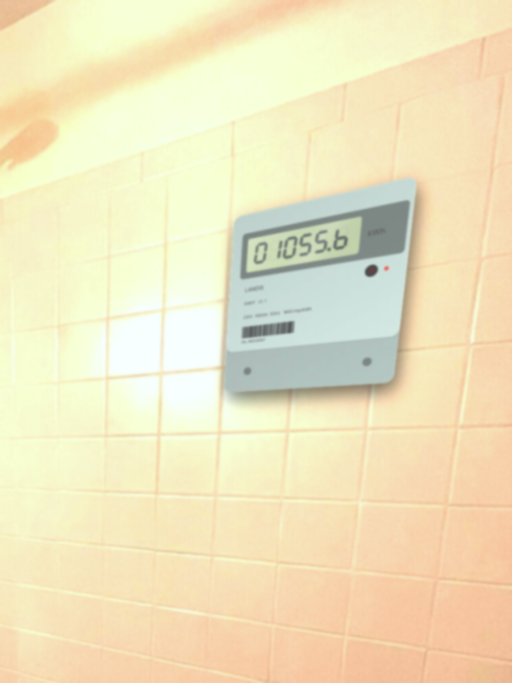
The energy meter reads 1055.6 kWh
